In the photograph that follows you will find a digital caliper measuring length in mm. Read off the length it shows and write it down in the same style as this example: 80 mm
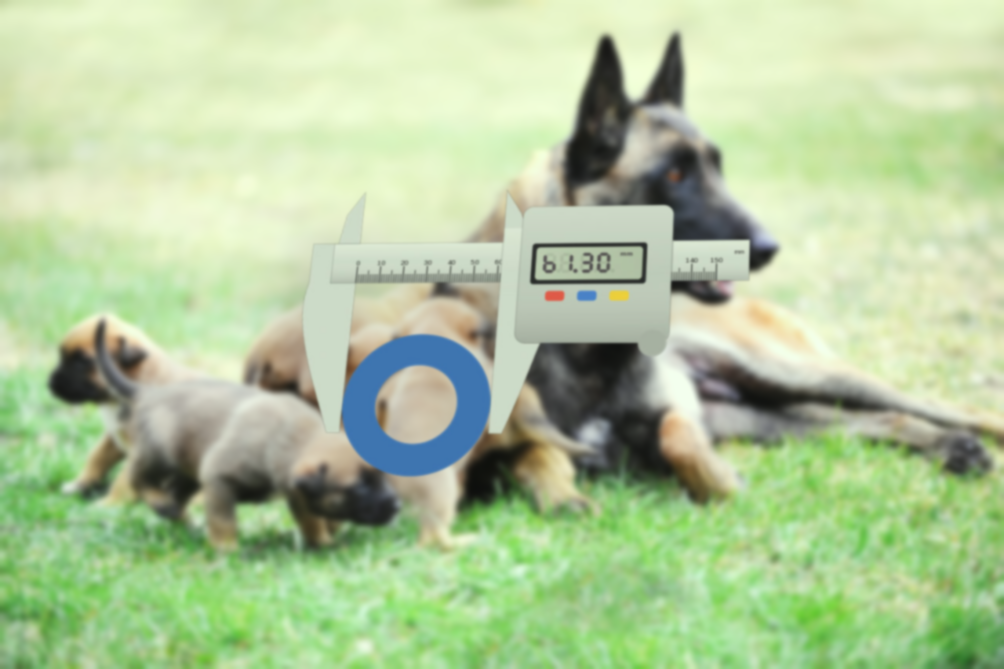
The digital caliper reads 61.30 mm
